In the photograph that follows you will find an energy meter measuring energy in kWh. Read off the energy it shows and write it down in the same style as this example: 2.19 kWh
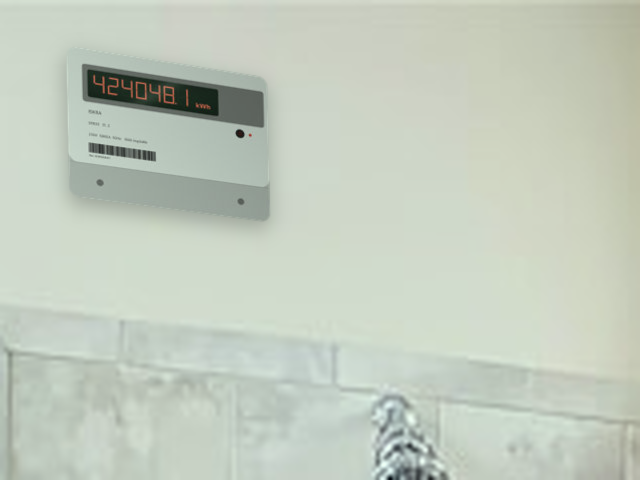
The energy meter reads 424048.1 kWh
